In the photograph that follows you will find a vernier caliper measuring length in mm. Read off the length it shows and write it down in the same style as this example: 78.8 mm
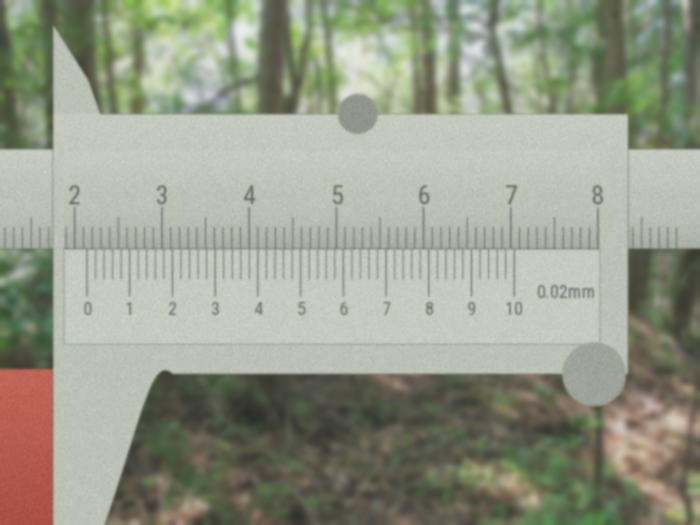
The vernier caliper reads 21.4 mm
